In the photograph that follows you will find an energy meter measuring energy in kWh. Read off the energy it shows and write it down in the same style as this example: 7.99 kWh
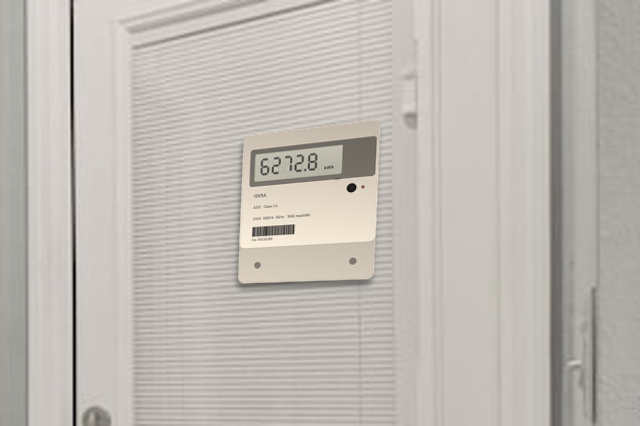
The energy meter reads 6272.8 kWh
